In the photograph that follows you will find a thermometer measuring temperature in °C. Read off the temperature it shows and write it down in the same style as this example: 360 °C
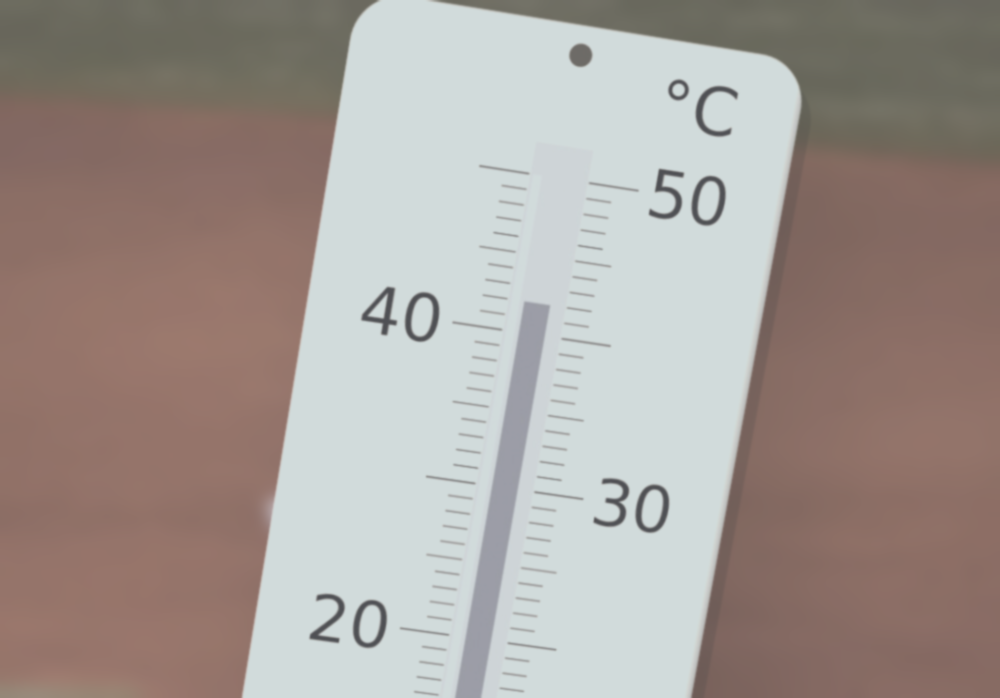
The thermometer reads 42 °C
